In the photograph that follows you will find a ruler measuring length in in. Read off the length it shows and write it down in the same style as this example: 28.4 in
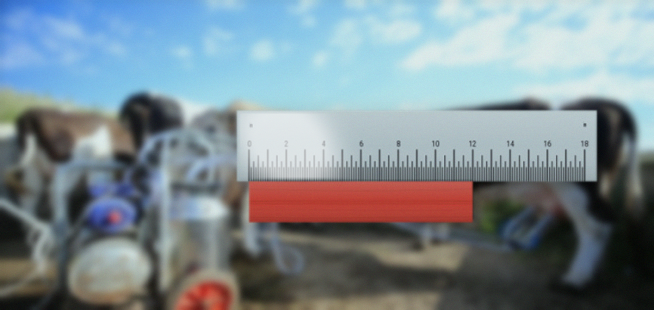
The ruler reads 12 in
